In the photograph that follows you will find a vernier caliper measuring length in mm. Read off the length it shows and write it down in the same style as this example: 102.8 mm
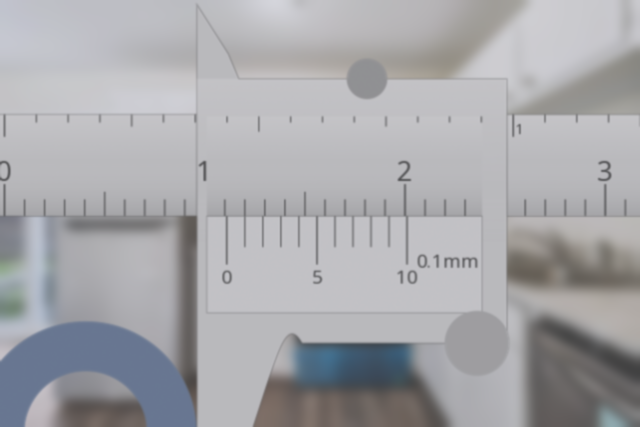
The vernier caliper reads 11.1 mm
